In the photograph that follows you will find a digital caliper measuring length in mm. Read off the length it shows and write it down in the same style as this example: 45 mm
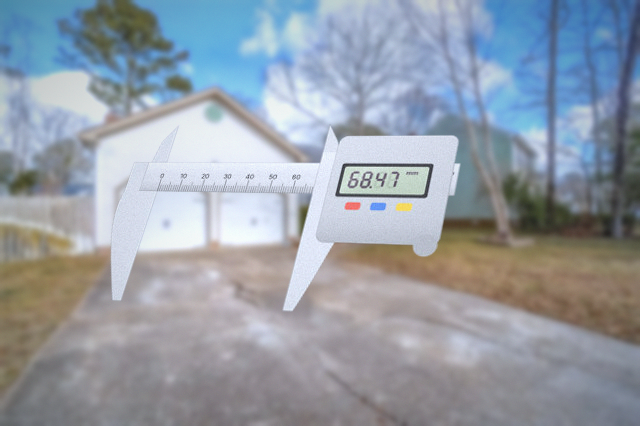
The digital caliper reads 68.47 mm
